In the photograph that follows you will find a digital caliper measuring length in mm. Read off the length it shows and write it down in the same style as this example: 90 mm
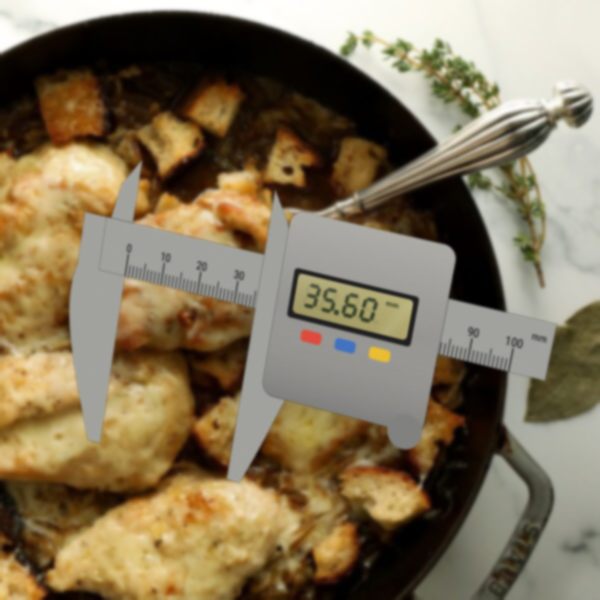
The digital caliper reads 35.60 mm
